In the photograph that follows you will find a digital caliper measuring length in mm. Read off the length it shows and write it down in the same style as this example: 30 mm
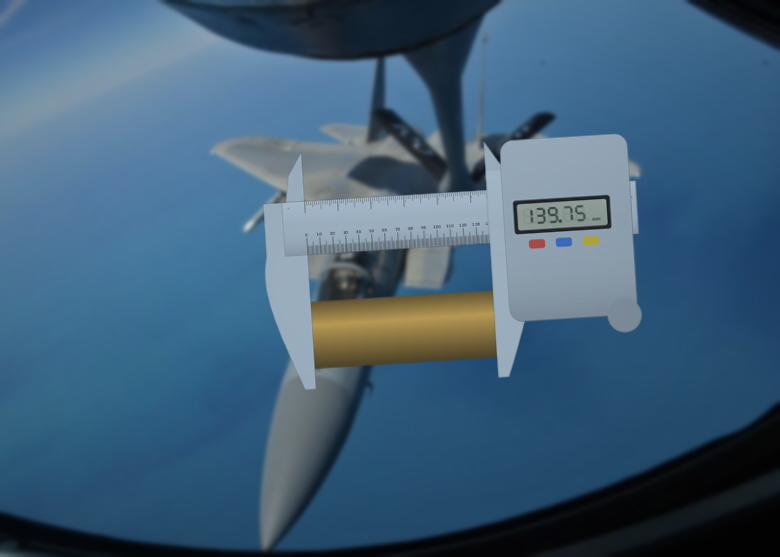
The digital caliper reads 139.75 mm
